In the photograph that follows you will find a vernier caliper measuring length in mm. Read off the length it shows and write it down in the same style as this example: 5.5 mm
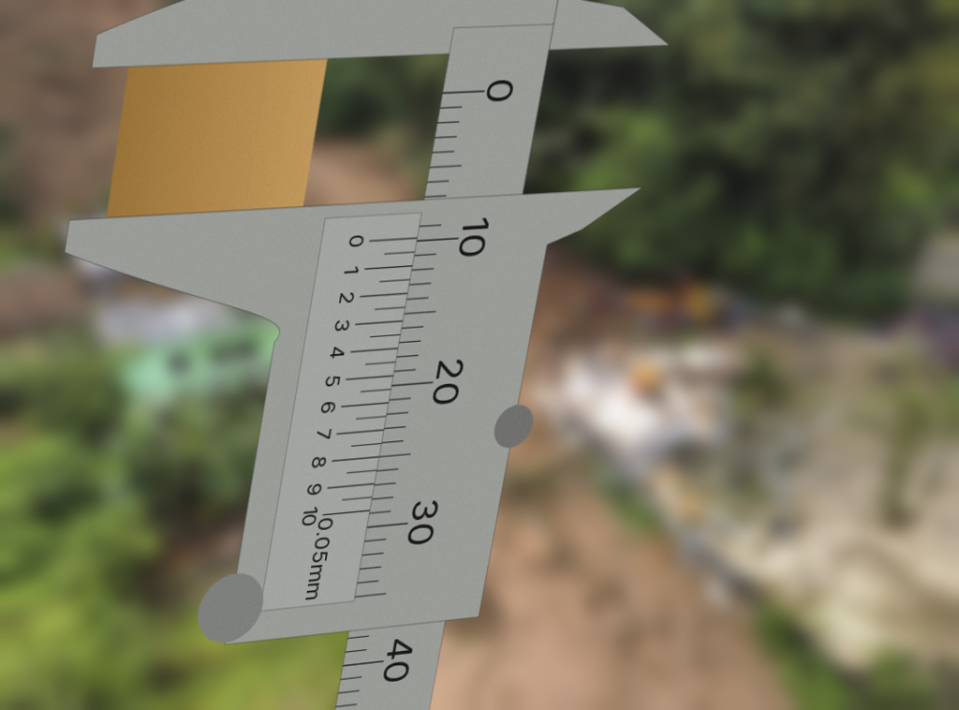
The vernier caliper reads 9.8 mm
